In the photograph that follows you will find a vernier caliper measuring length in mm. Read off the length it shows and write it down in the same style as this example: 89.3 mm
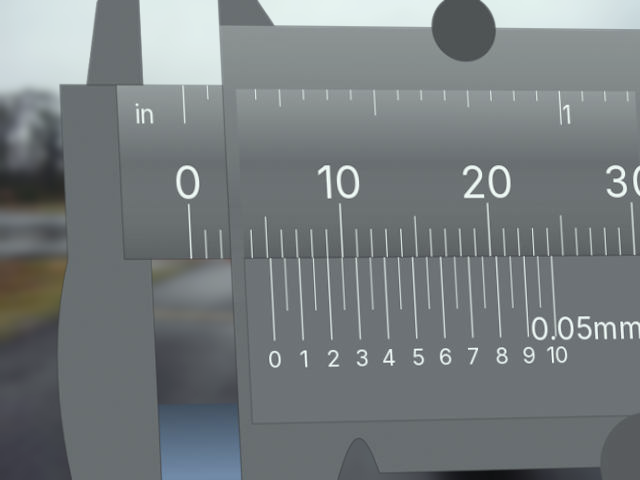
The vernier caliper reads 5.2 mm
